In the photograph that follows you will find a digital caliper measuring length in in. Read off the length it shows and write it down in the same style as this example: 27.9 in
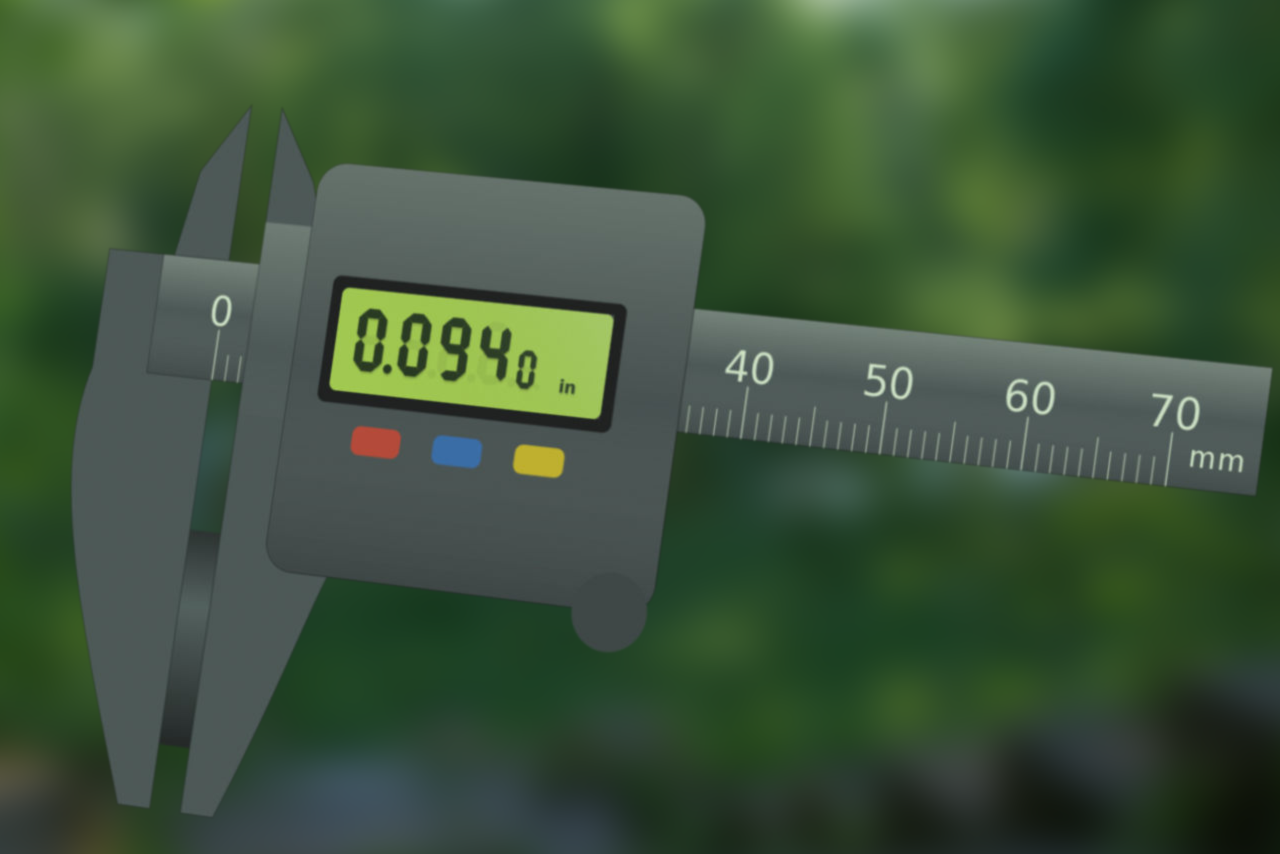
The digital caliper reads 0.0940 in
